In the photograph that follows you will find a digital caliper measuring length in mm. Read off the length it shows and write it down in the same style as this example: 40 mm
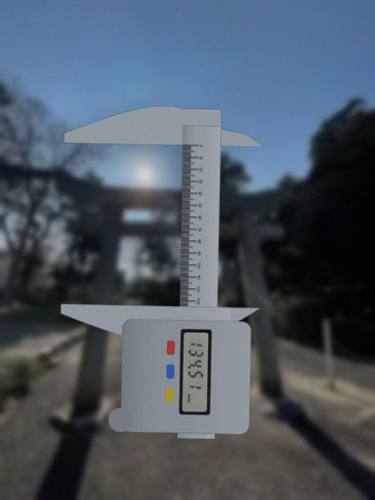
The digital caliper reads 134.51 mm
